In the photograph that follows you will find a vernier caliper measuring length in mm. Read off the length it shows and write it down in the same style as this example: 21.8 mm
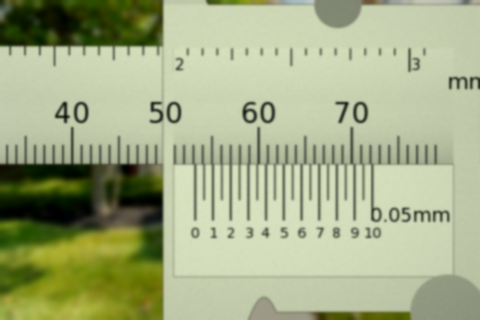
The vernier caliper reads 53.2 mm
